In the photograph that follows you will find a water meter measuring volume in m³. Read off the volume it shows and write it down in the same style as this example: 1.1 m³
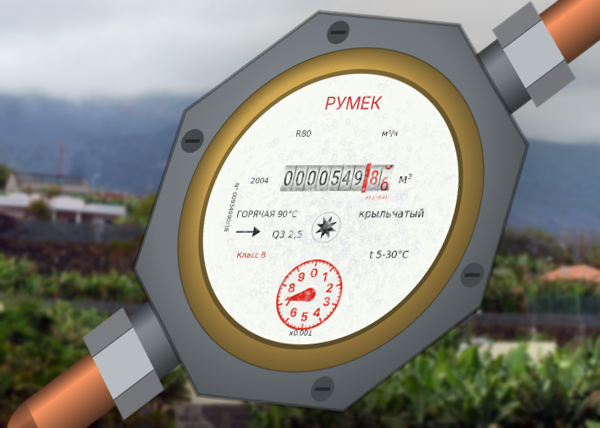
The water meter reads 549.857 m³
